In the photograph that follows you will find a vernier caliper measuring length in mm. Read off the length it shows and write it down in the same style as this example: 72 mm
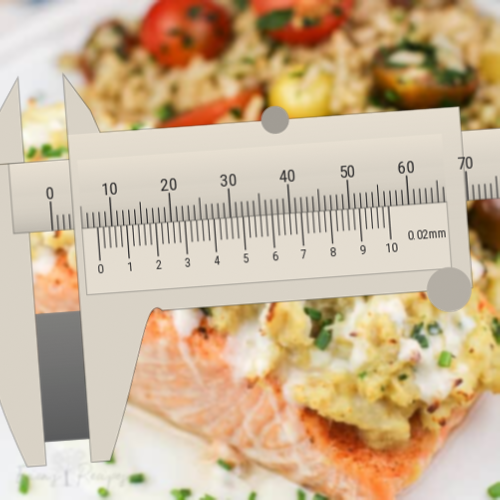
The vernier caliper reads 7.6 mm
